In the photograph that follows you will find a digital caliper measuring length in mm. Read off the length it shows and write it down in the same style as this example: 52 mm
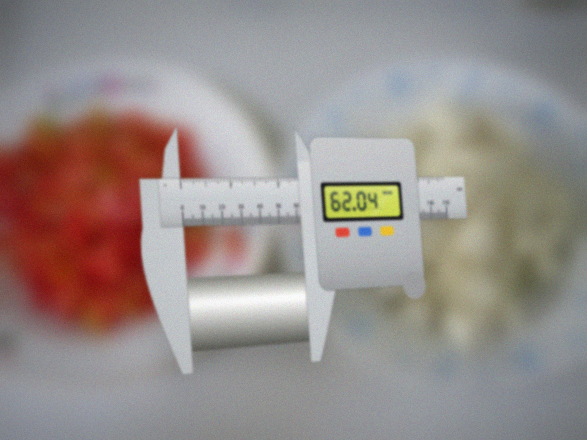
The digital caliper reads 62.04 mm
